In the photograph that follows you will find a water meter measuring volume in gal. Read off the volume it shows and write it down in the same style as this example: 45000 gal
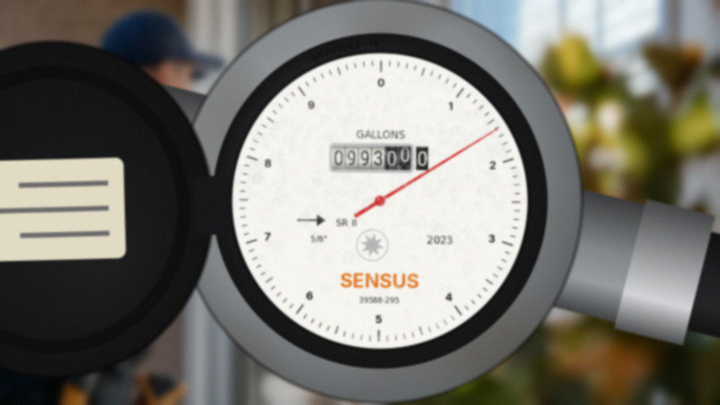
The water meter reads 993001.6 gal
